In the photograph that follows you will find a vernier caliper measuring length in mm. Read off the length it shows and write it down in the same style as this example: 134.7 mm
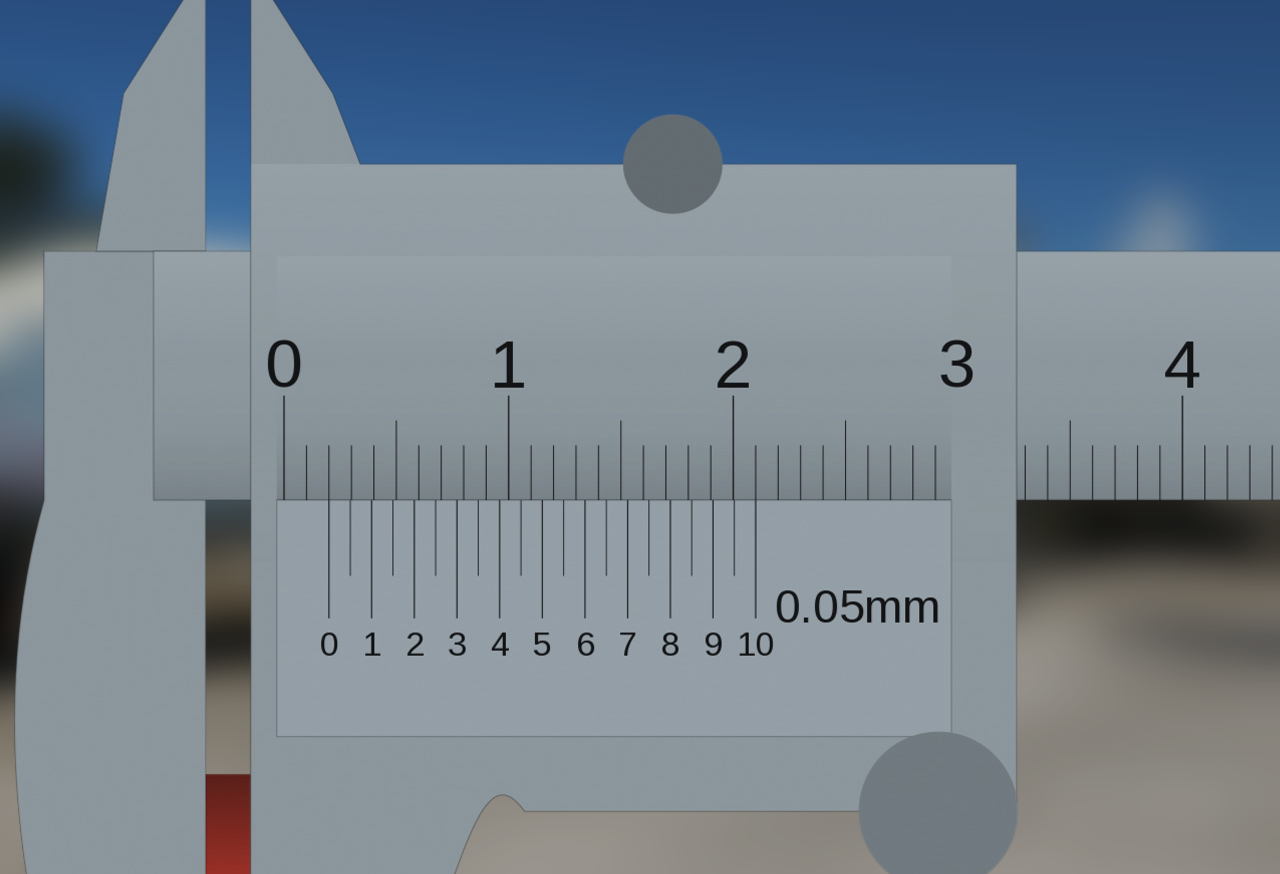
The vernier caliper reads 2.0 mm
